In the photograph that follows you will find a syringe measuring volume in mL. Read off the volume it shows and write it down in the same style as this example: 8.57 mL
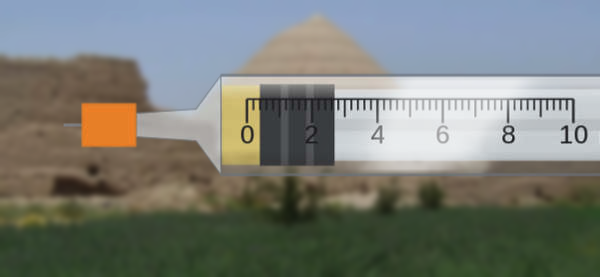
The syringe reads 0.4 mL
